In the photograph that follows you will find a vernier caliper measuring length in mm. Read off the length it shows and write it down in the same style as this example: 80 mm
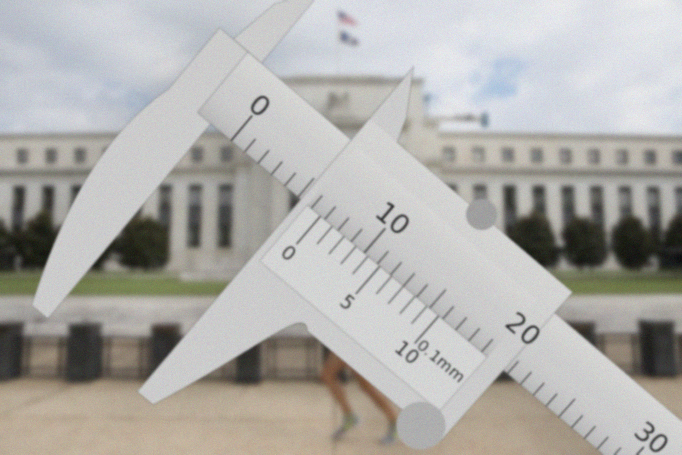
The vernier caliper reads 6.7 mm
